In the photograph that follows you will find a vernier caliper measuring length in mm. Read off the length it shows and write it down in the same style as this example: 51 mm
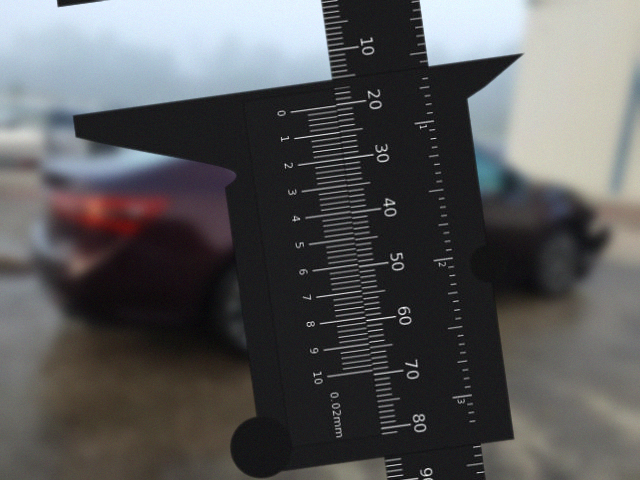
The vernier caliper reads 20.2 mm
